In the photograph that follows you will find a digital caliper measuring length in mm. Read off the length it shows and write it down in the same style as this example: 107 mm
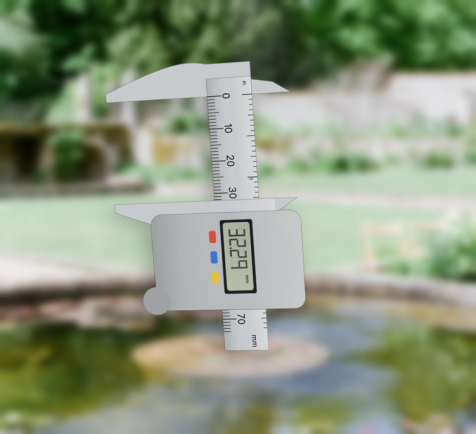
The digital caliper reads 32.29 mm
